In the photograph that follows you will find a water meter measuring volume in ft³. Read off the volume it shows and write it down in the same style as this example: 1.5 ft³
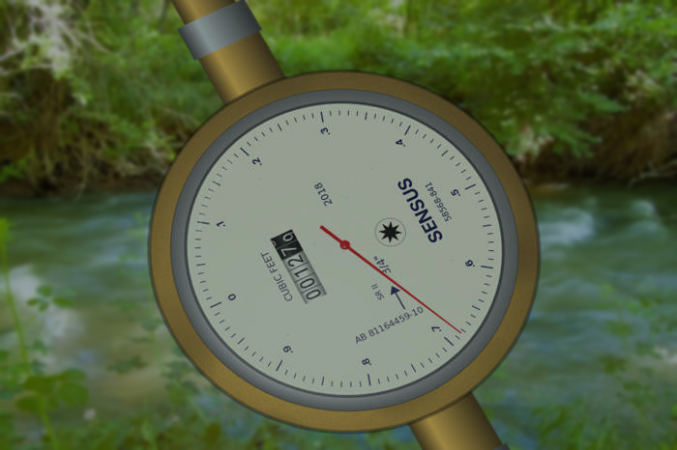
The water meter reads 1278.68 ft³
